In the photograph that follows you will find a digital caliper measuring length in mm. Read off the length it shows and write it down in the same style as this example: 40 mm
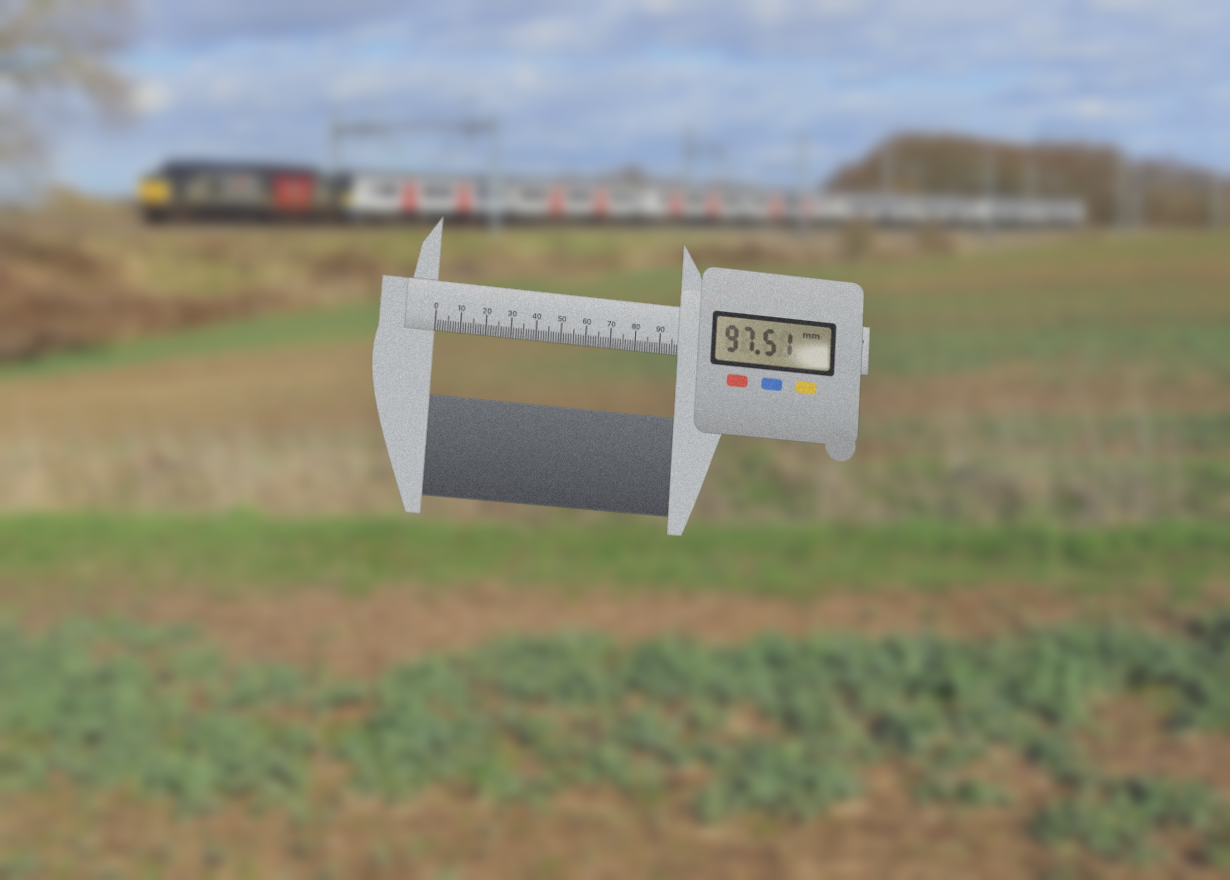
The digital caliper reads 97.51 mm
